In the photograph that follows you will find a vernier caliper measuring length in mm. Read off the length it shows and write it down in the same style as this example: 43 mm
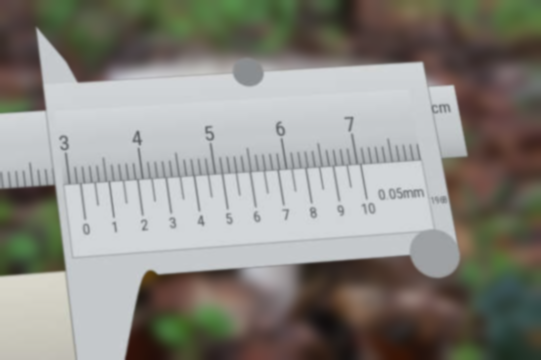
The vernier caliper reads 31.5 mm
